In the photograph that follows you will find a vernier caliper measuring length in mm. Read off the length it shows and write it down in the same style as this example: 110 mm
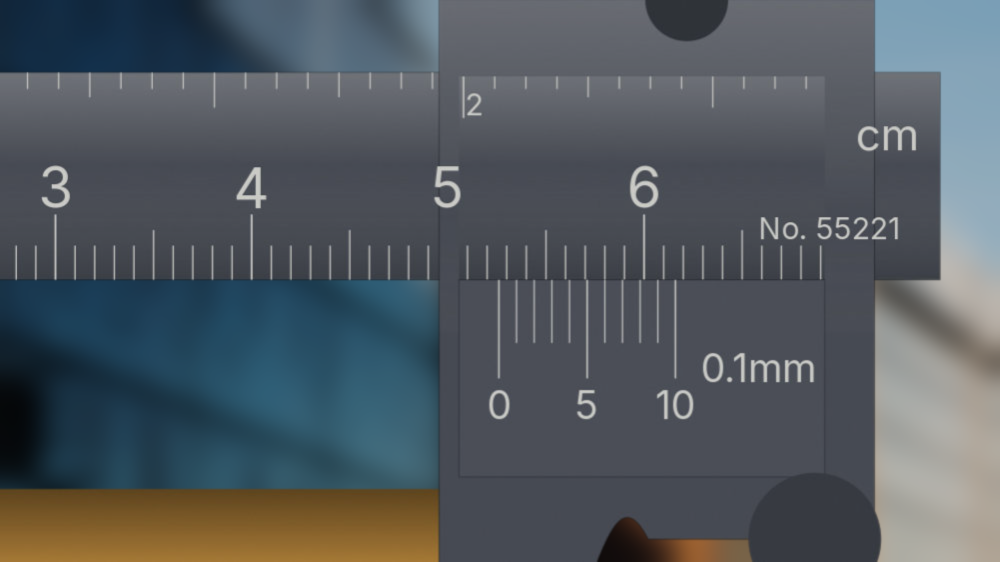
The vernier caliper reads 52.6 mm
